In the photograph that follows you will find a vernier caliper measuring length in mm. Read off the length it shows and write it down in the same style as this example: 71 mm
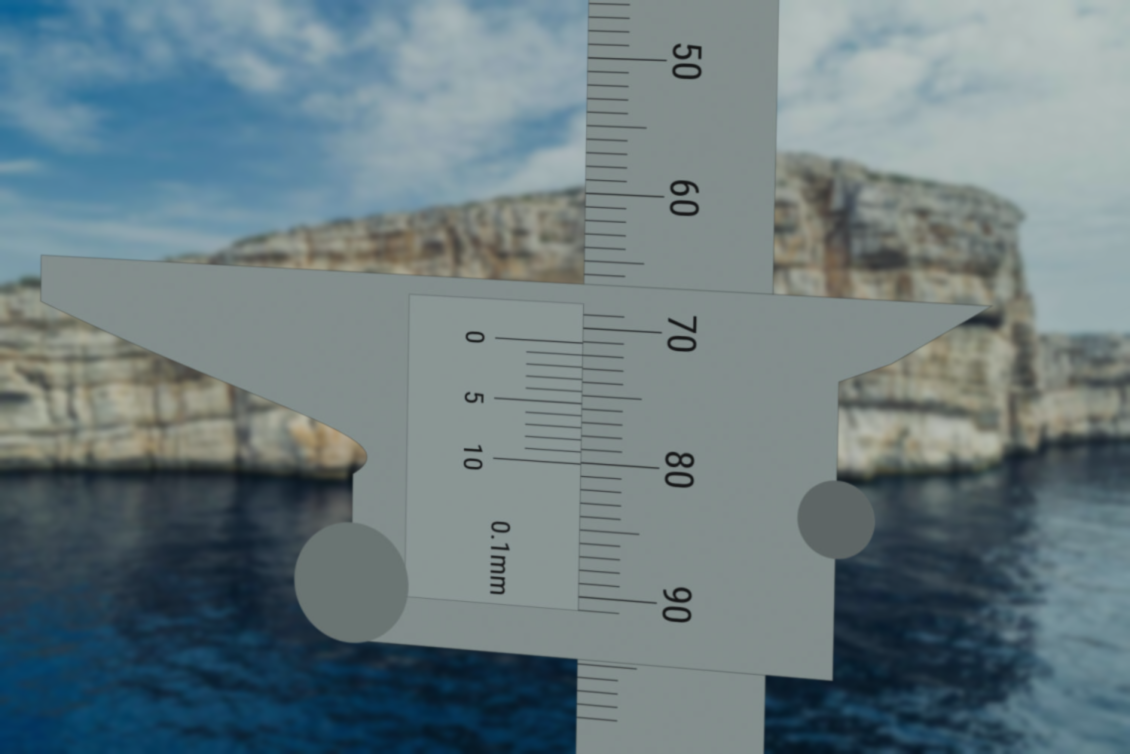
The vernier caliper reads 71.1 mm
